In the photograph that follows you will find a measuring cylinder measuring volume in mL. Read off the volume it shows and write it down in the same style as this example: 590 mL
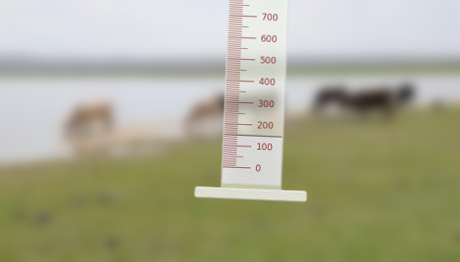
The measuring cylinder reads 150 mL
